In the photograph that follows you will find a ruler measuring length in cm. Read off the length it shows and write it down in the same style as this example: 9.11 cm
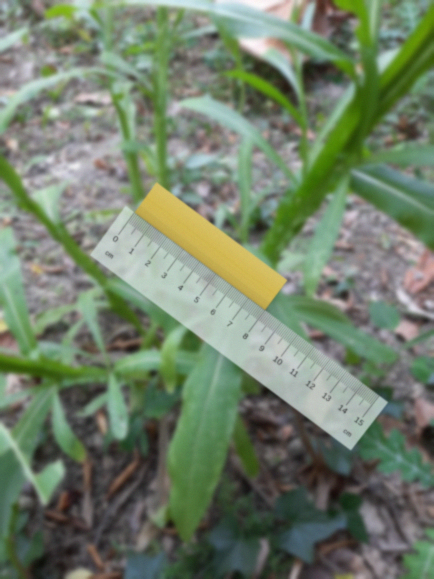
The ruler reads 8 cm
